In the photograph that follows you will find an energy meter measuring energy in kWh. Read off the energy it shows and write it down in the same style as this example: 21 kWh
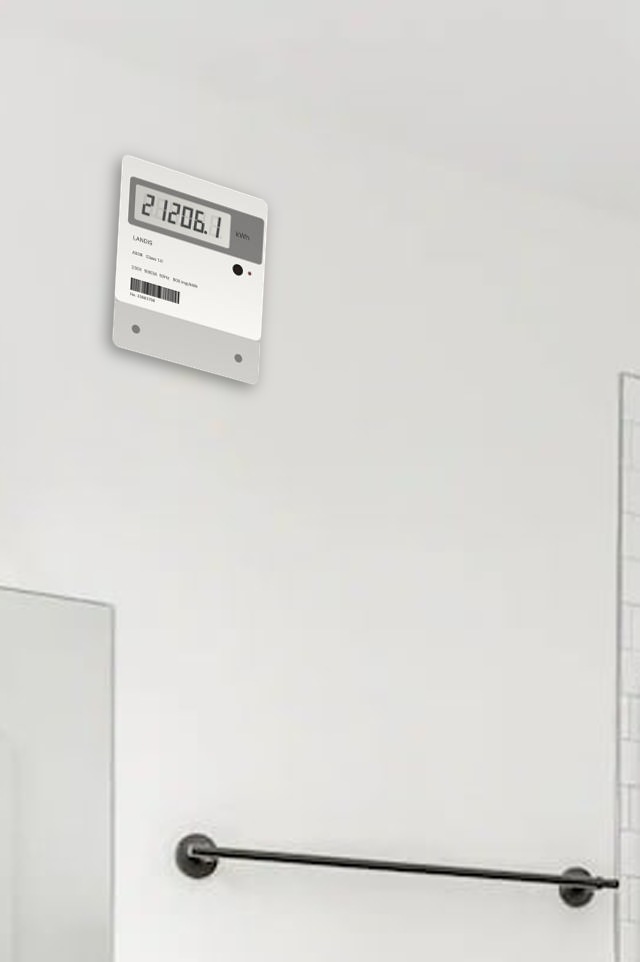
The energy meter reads 21206.1 kWh
